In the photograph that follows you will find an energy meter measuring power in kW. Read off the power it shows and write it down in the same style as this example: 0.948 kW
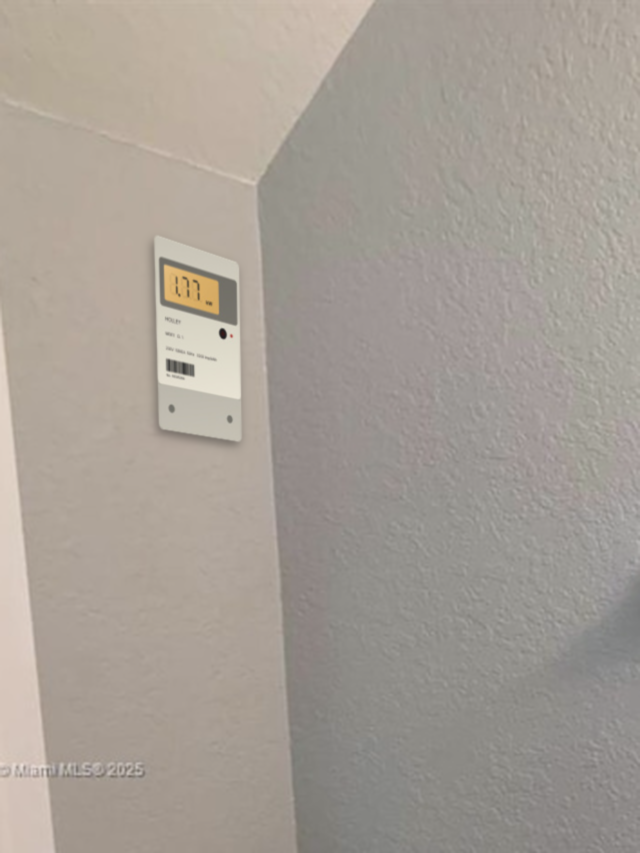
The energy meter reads 1.77 kW
